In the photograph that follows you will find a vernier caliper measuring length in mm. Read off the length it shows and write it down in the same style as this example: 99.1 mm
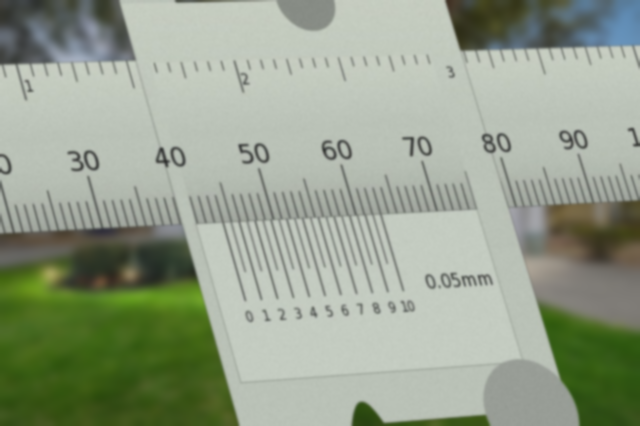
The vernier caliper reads 44.0 mm
